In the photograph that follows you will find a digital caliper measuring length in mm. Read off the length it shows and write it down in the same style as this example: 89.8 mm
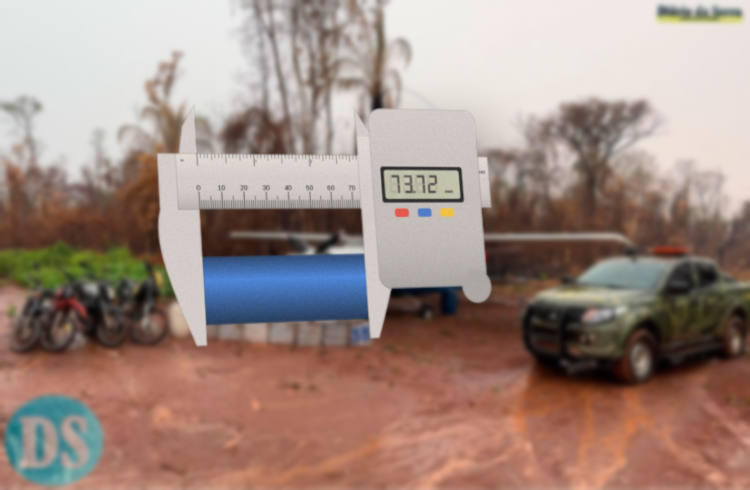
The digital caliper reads 73.72 mm
